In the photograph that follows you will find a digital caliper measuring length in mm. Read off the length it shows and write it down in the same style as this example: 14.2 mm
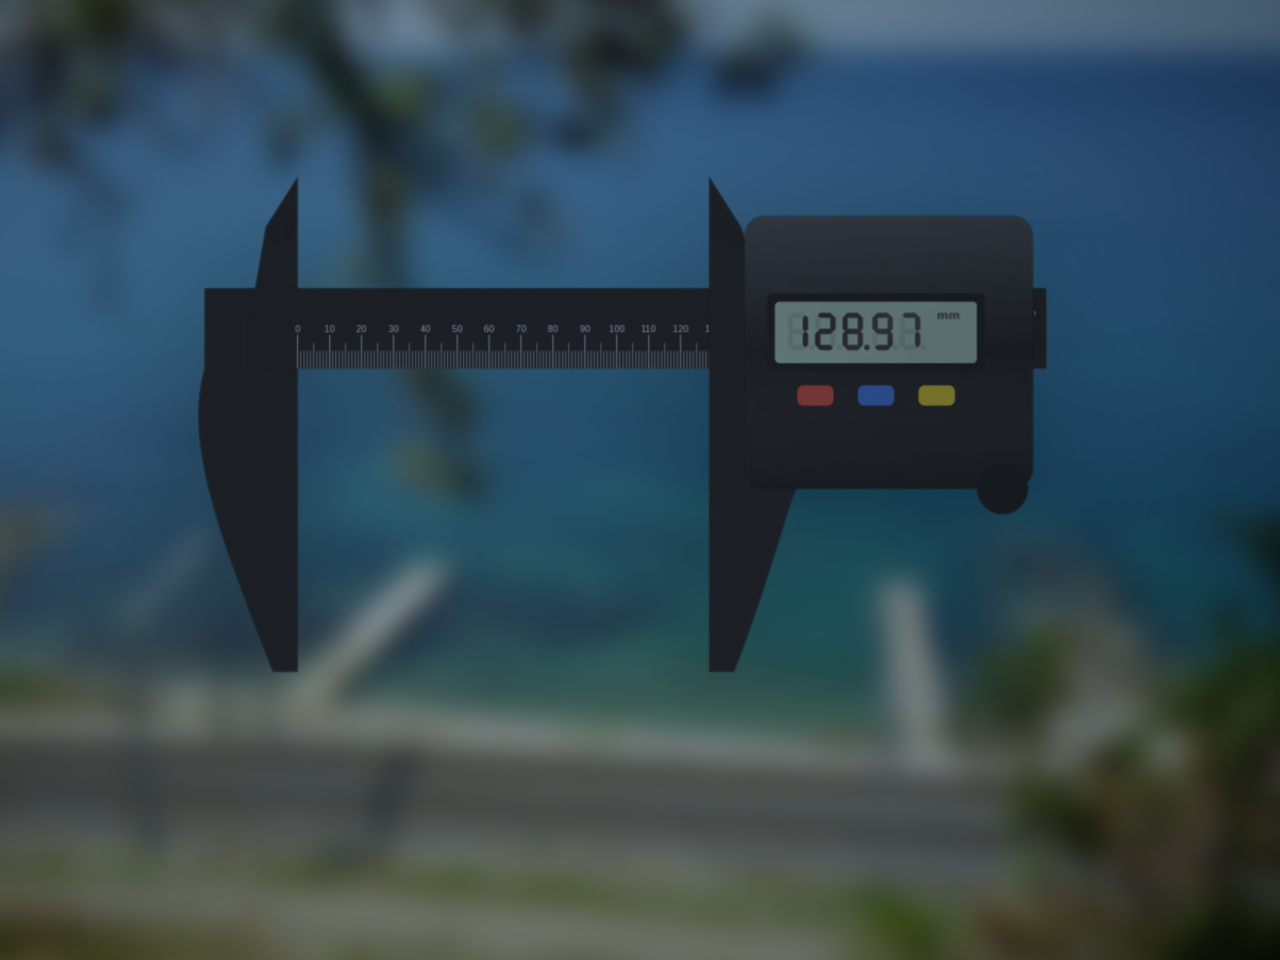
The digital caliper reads 128.97 mm
